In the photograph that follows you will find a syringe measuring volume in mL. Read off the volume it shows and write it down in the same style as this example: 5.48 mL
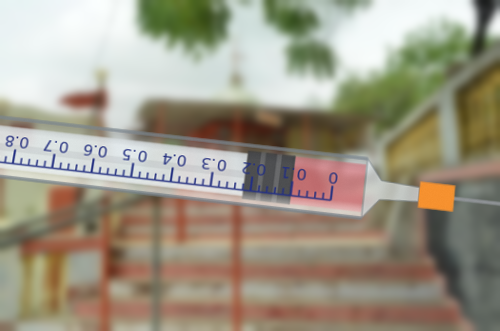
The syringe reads 0.1 mL
